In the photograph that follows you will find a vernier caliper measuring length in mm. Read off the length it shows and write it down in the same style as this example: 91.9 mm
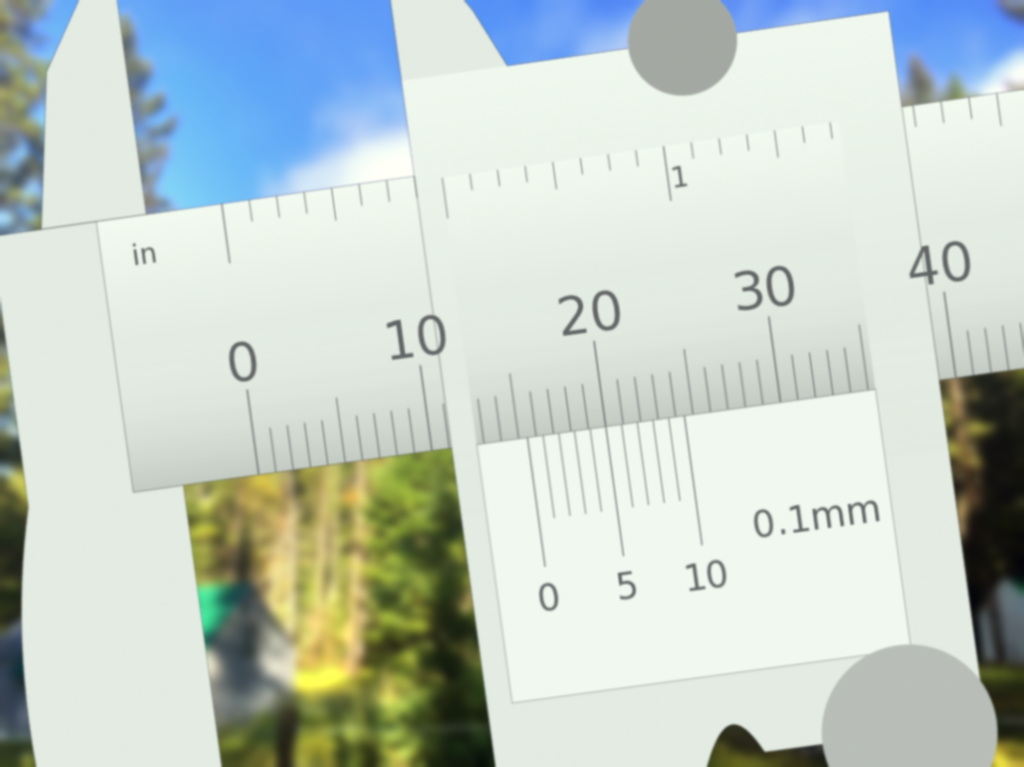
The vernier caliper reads 15.5 mm
